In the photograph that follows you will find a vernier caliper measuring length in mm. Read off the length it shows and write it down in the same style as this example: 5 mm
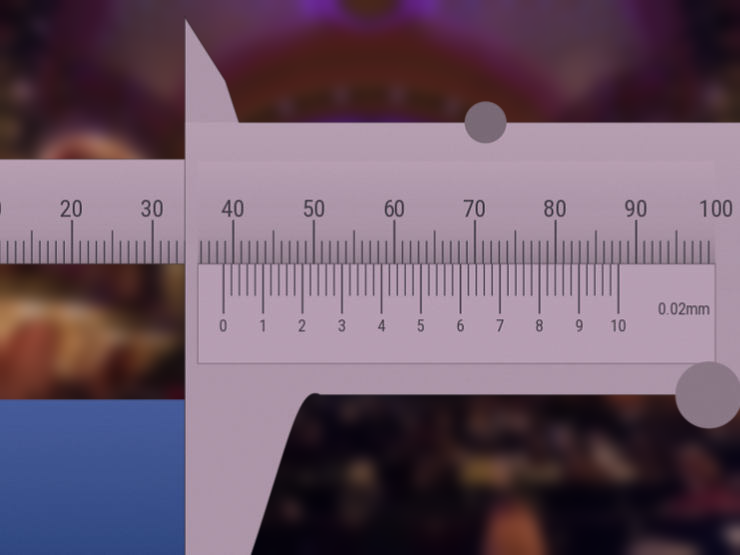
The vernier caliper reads 38.8 mm
